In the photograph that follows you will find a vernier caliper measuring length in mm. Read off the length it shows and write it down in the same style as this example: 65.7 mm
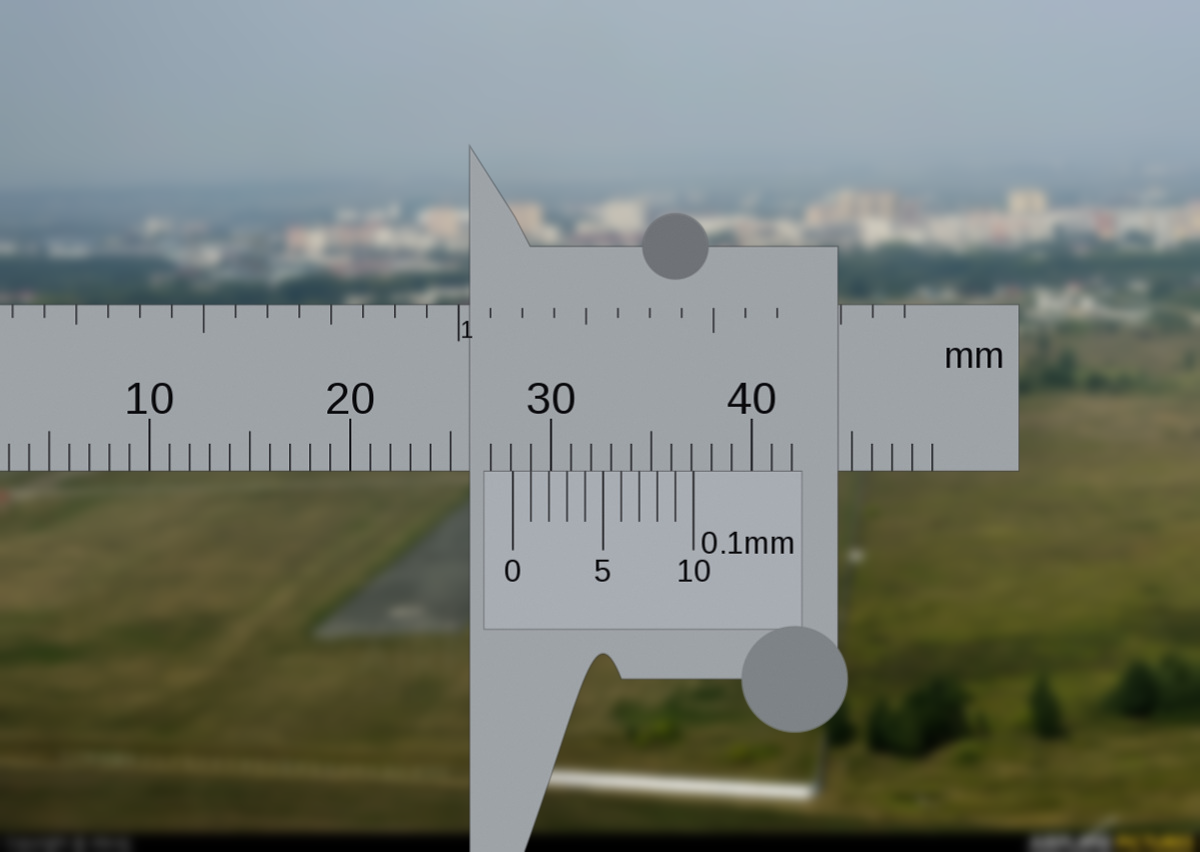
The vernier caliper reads 28.1 mm
